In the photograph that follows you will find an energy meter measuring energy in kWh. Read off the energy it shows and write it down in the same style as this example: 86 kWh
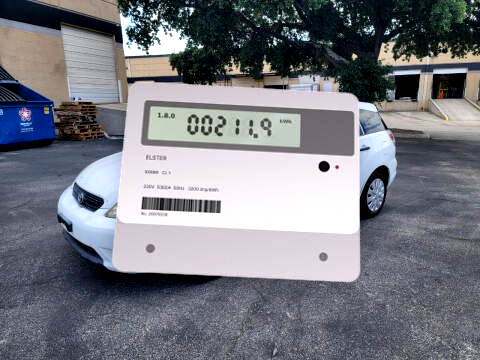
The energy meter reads 211.9 kWh
